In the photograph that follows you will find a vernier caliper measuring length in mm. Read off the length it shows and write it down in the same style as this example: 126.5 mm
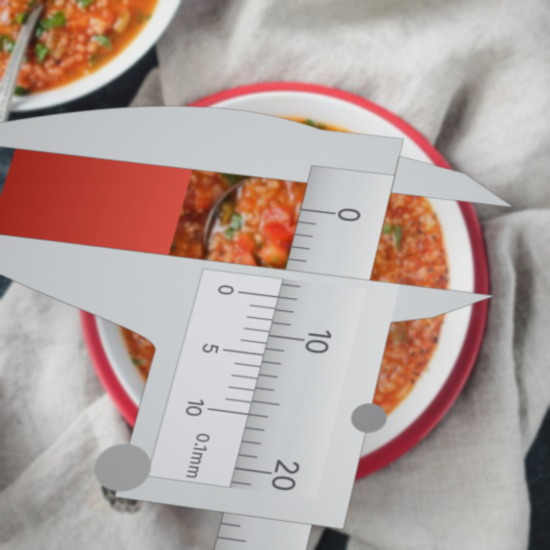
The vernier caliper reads 7.0 mm
